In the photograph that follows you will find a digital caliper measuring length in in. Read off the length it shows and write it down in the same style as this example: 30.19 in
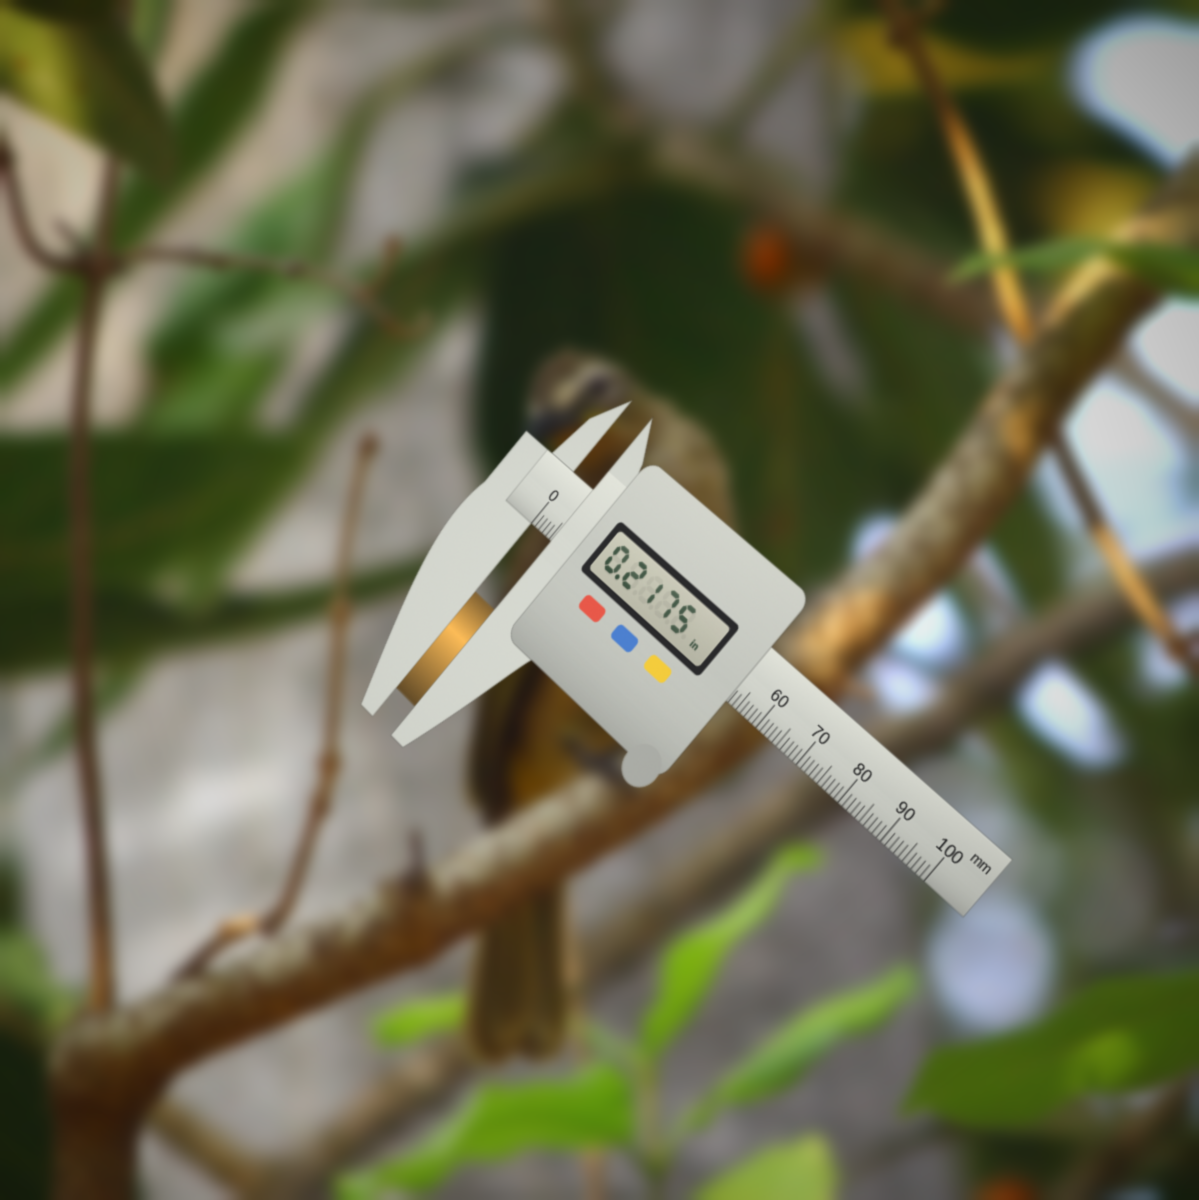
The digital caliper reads 0.2175 in
